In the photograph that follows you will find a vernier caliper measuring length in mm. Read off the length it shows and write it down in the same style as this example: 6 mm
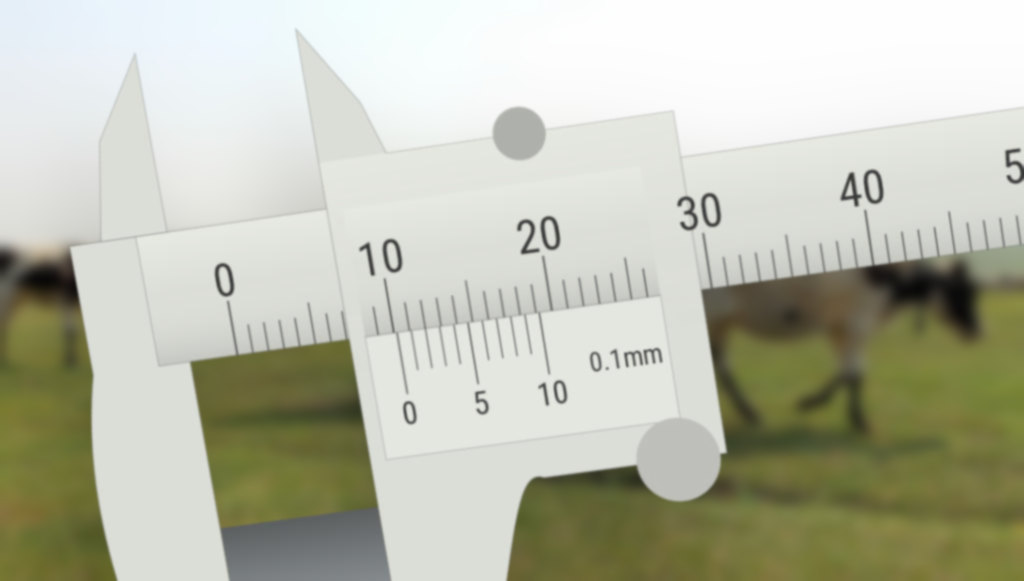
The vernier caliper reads 10.2 mm
